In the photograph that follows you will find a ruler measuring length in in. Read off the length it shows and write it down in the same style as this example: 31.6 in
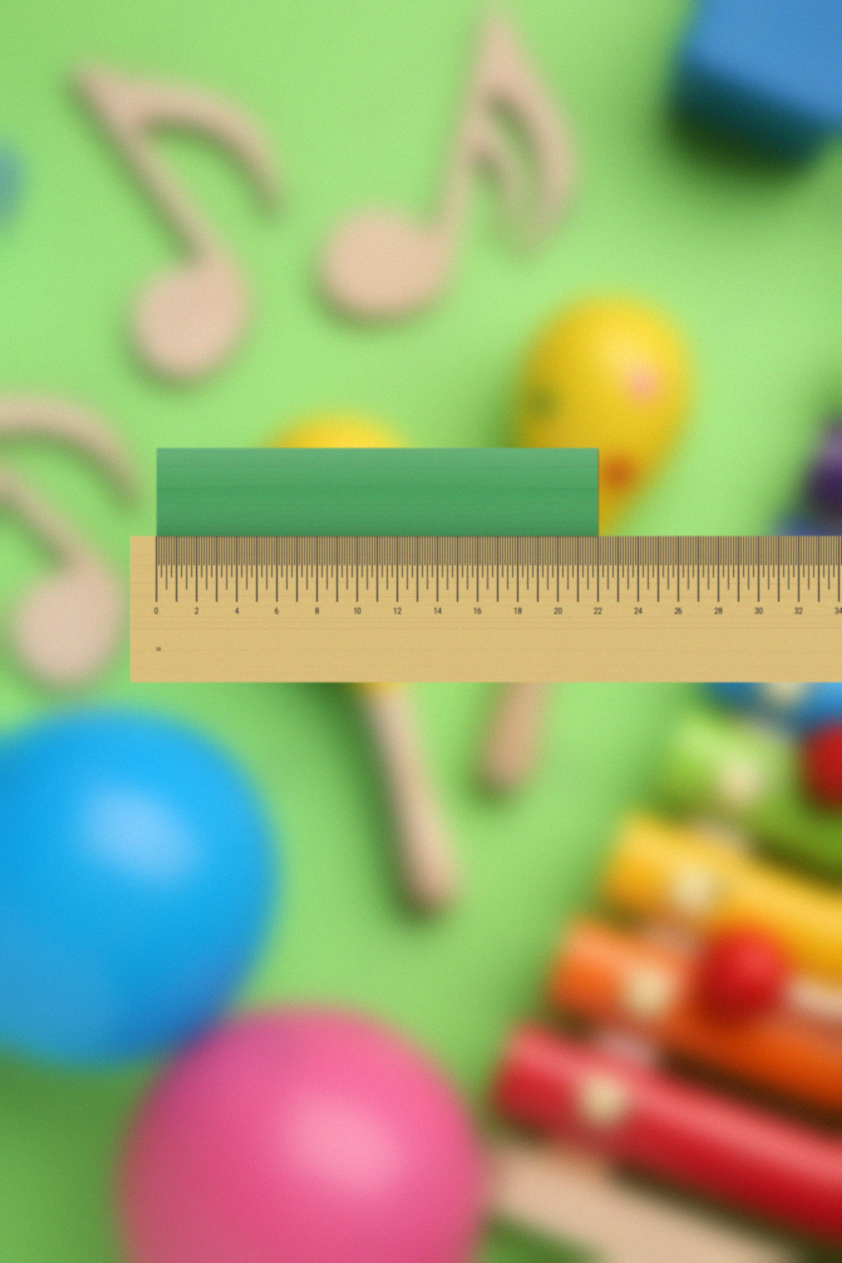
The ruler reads 22 in
